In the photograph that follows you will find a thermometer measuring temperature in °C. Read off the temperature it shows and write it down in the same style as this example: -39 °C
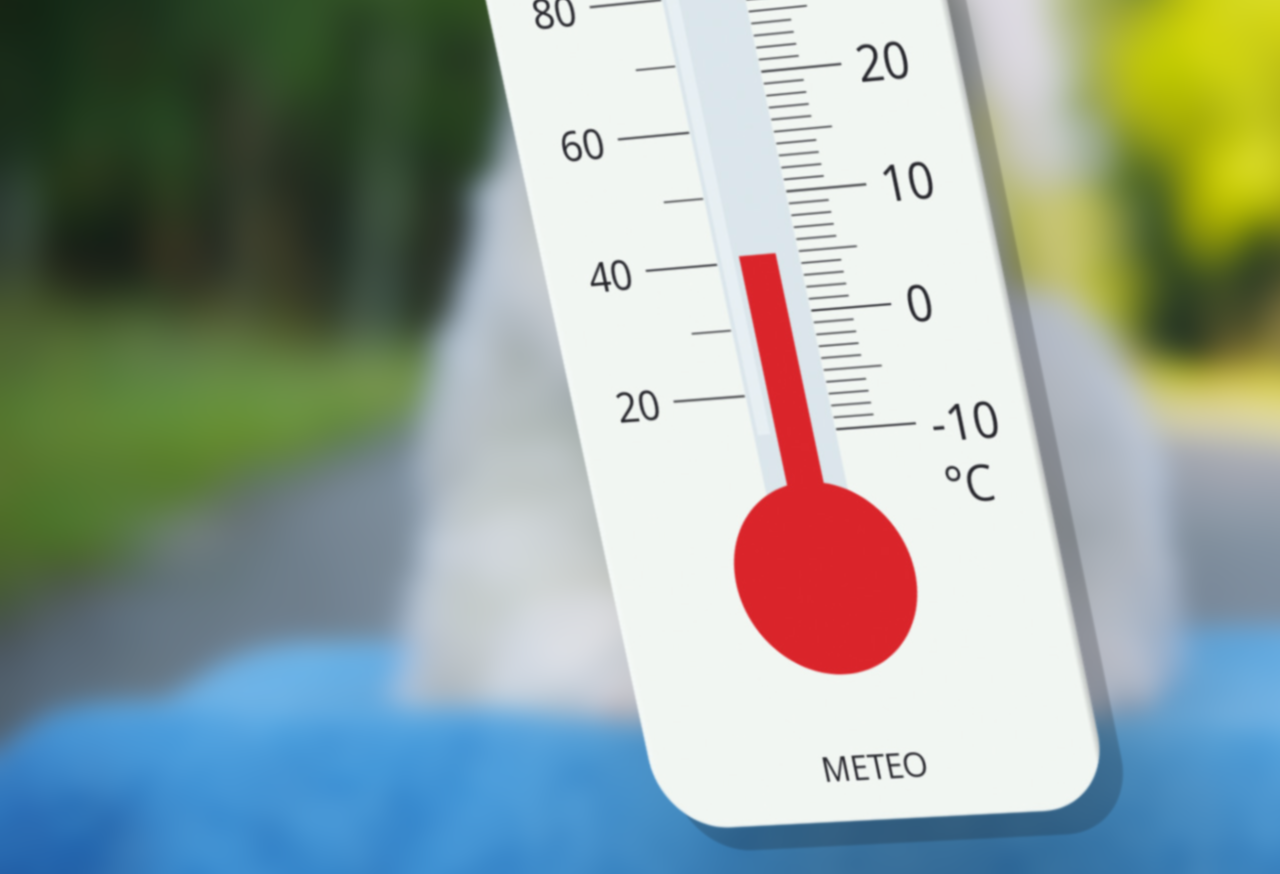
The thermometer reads 5 °C
